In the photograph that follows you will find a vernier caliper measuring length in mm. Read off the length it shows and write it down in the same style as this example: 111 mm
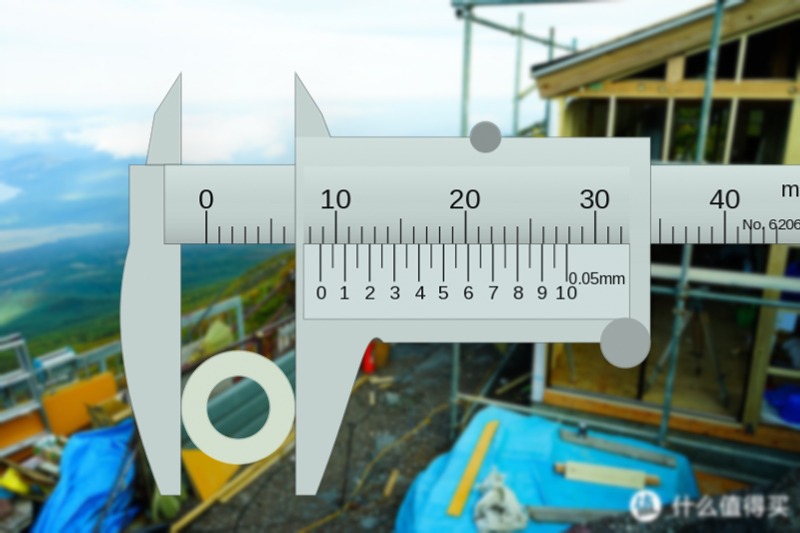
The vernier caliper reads 8.8 mm
